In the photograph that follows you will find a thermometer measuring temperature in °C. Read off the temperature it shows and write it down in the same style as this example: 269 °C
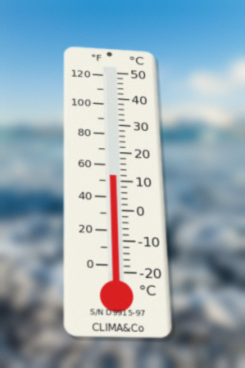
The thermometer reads 12 °C
